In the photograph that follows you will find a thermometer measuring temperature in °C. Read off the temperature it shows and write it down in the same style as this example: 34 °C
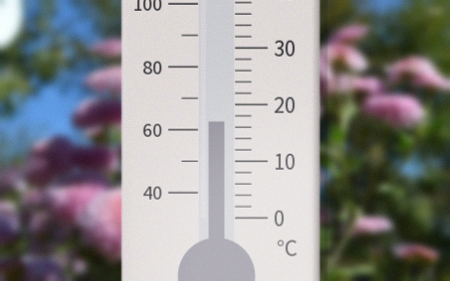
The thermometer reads 17 °C
